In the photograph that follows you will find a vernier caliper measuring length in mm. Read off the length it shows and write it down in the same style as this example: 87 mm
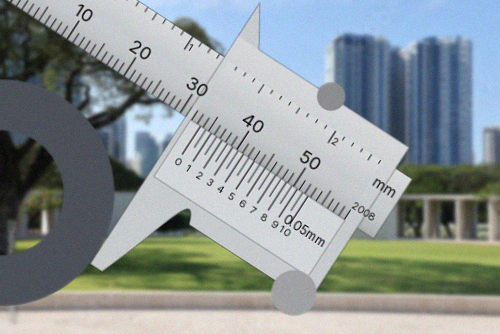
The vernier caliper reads 33.6 mm
